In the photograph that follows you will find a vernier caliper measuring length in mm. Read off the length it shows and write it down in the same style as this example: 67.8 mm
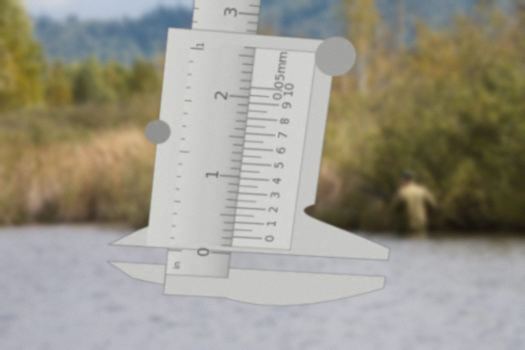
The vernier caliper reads 2.2 mm
